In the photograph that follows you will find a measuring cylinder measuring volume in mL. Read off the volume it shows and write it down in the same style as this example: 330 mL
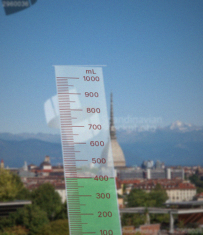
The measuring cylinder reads 400 mL
